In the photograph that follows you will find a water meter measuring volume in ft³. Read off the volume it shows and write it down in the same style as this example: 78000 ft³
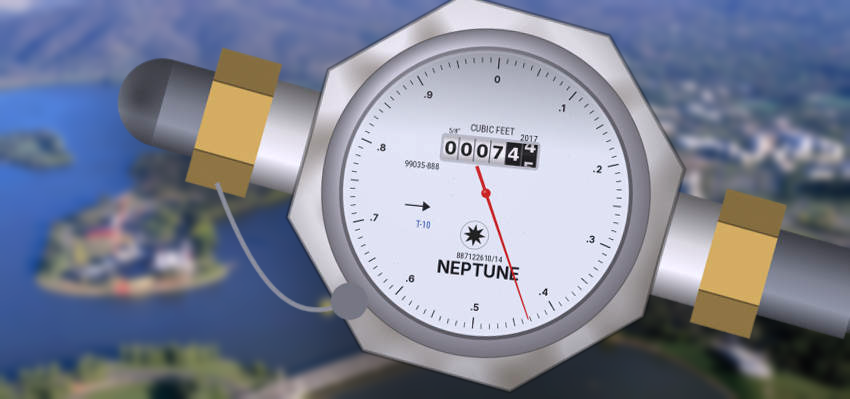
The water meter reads 744.43 ft³
